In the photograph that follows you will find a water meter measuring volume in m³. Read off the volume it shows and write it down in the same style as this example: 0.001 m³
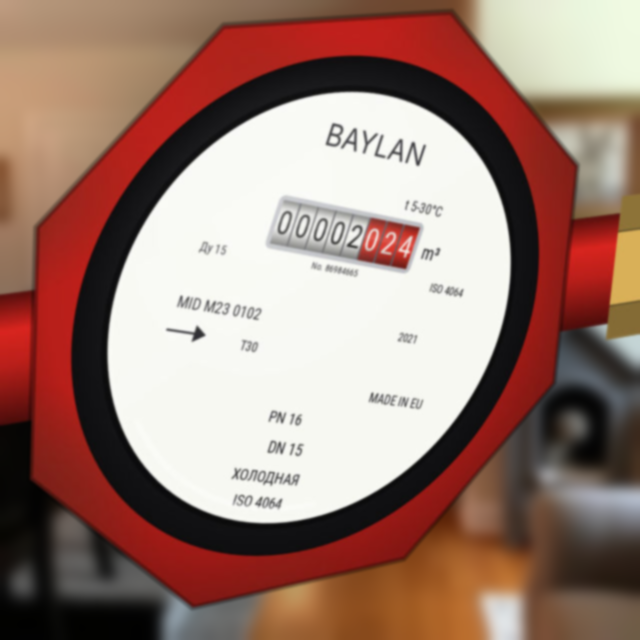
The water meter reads 2.024 m³
